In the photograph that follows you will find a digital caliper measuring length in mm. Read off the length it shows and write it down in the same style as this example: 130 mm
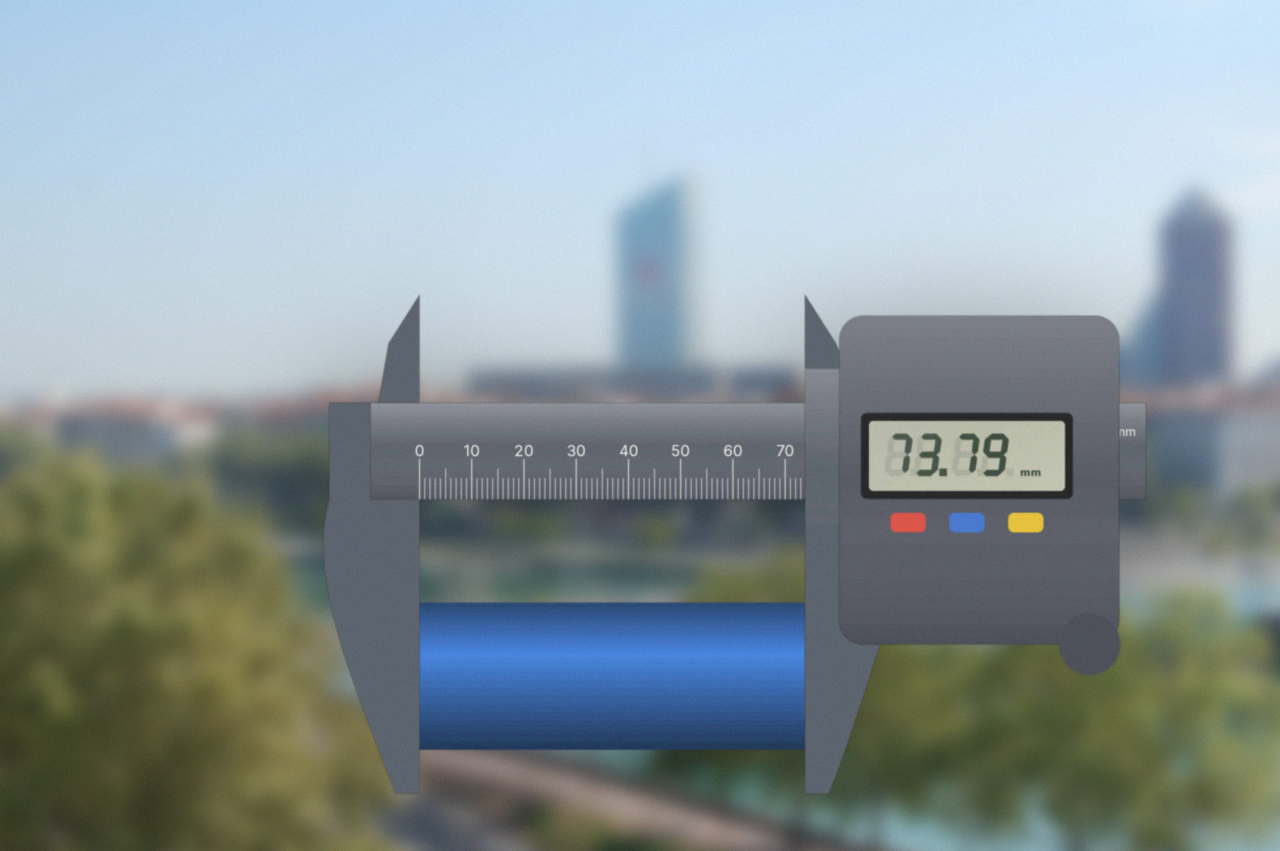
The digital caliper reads 73.79 mm
